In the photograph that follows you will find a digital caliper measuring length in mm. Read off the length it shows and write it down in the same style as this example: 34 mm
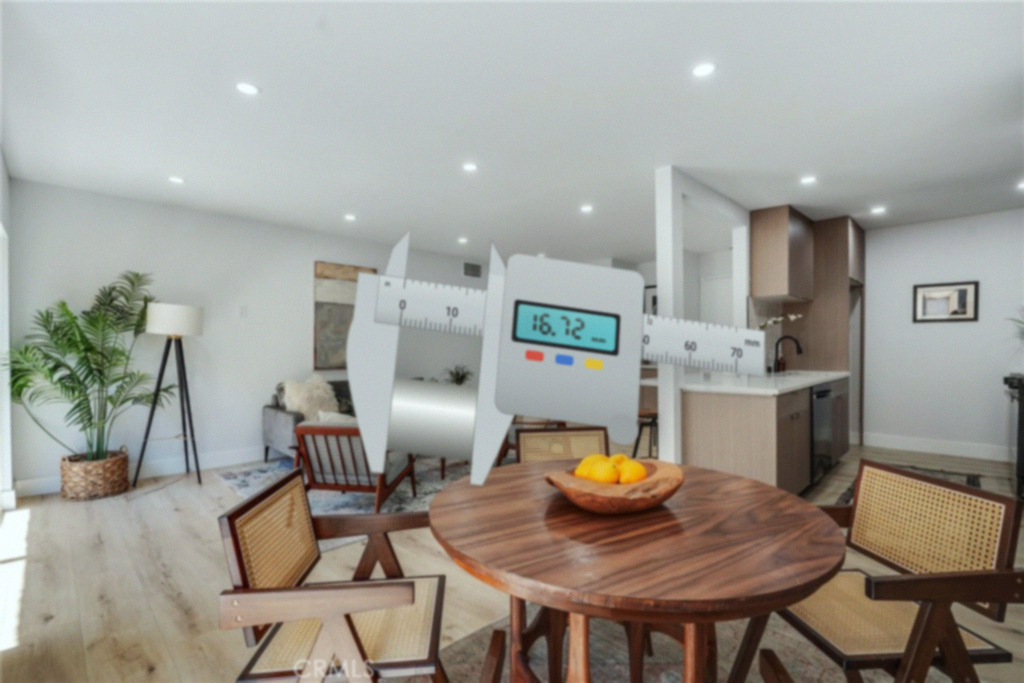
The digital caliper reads 16.72 mm
